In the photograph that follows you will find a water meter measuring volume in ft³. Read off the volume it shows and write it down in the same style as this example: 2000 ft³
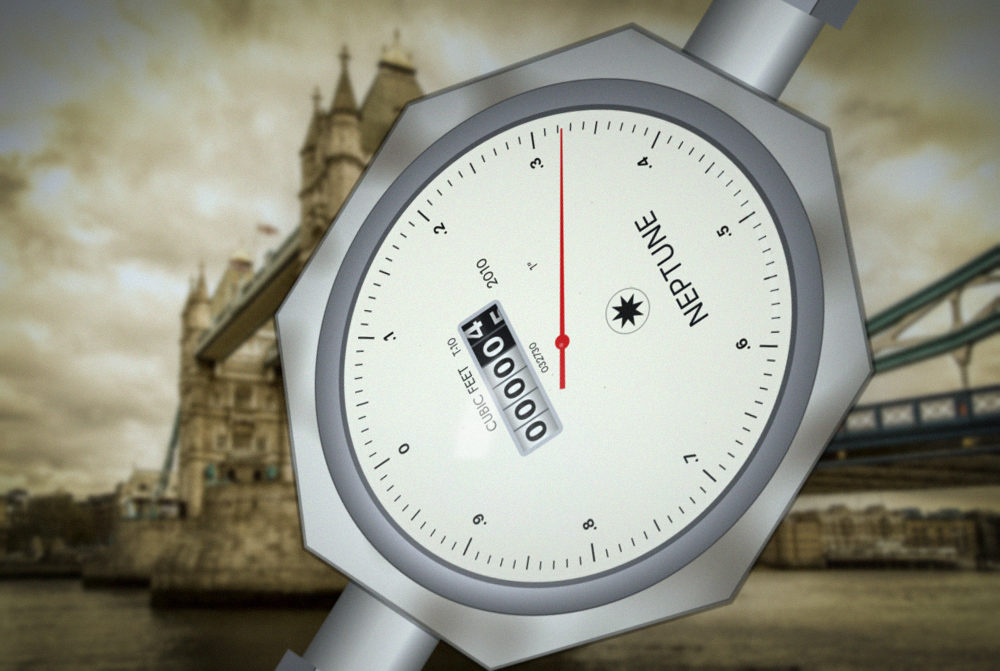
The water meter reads 4.32 ft³
